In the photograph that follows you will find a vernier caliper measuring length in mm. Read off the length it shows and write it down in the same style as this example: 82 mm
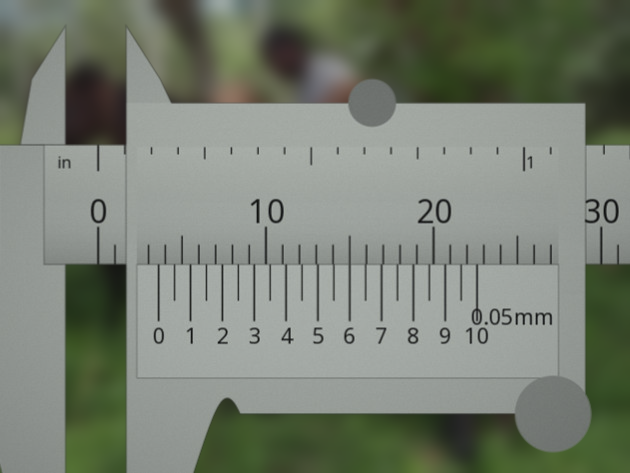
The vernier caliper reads 3.6 mm
